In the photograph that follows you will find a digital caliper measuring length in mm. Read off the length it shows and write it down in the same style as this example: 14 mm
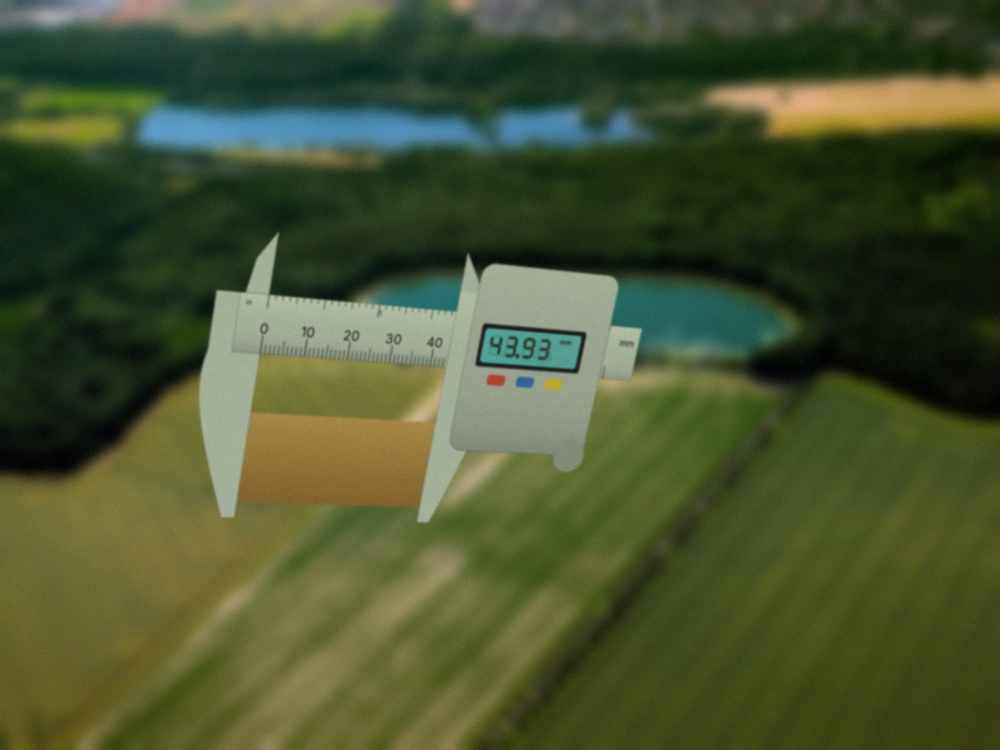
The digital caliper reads 43.93 mm
